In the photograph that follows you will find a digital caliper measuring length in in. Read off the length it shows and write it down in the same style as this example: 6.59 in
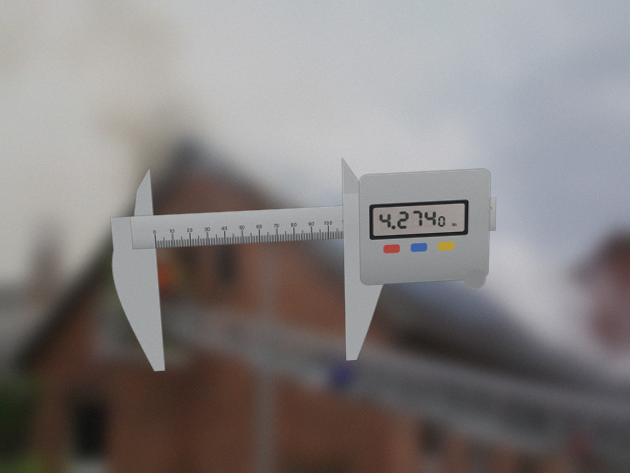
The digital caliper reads 4.2740 in
